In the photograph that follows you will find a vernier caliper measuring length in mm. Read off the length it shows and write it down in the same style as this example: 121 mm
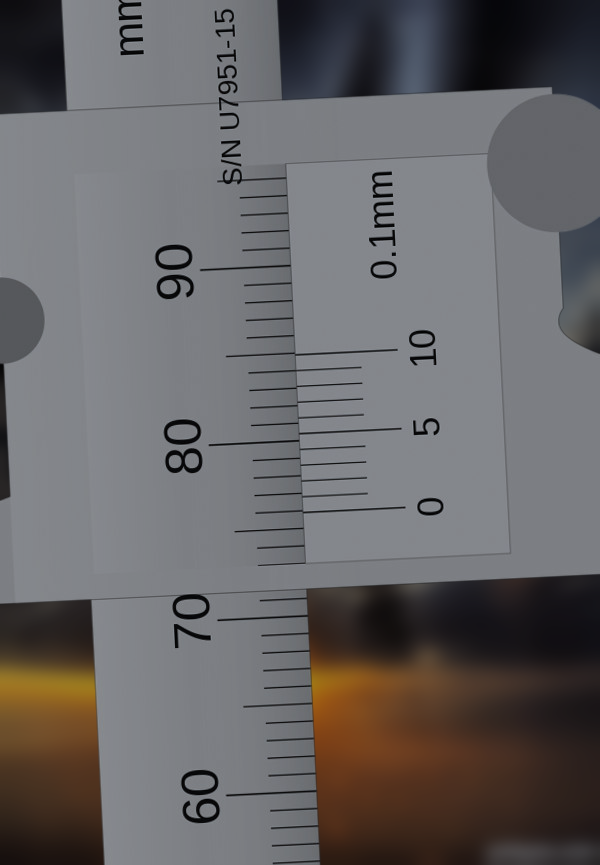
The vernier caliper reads 75.9 mm
